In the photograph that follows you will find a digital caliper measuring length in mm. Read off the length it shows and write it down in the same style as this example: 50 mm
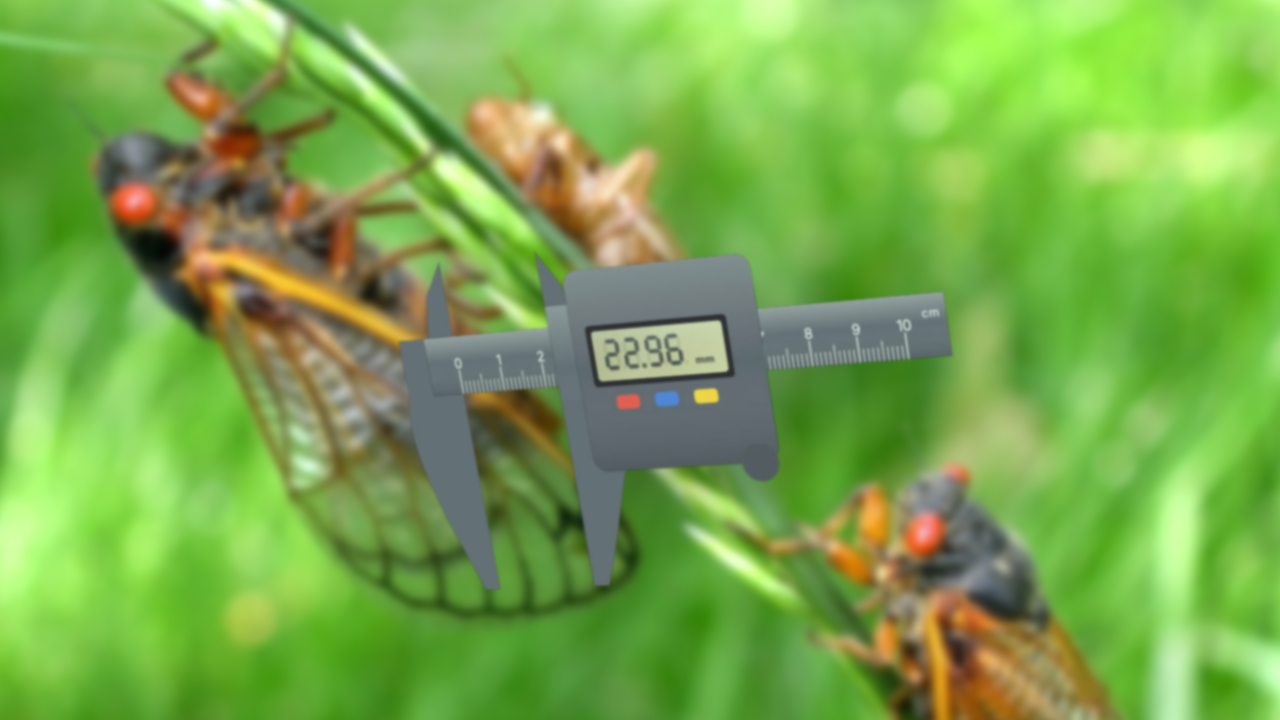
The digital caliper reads 22.96 mm
